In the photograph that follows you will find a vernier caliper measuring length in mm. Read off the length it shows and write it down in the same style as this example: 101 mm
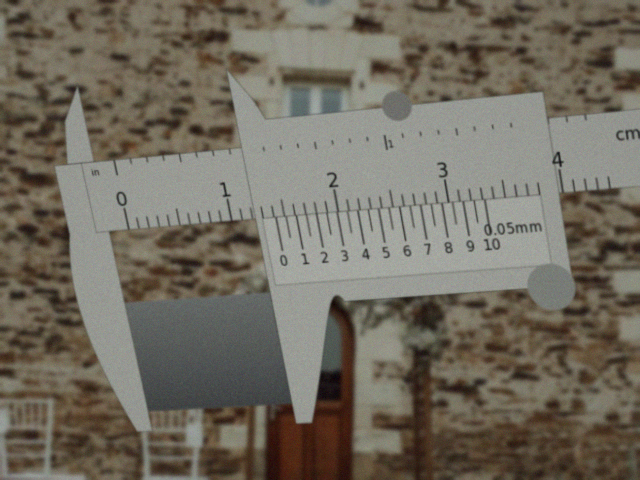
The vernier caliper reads 14.2 mm
